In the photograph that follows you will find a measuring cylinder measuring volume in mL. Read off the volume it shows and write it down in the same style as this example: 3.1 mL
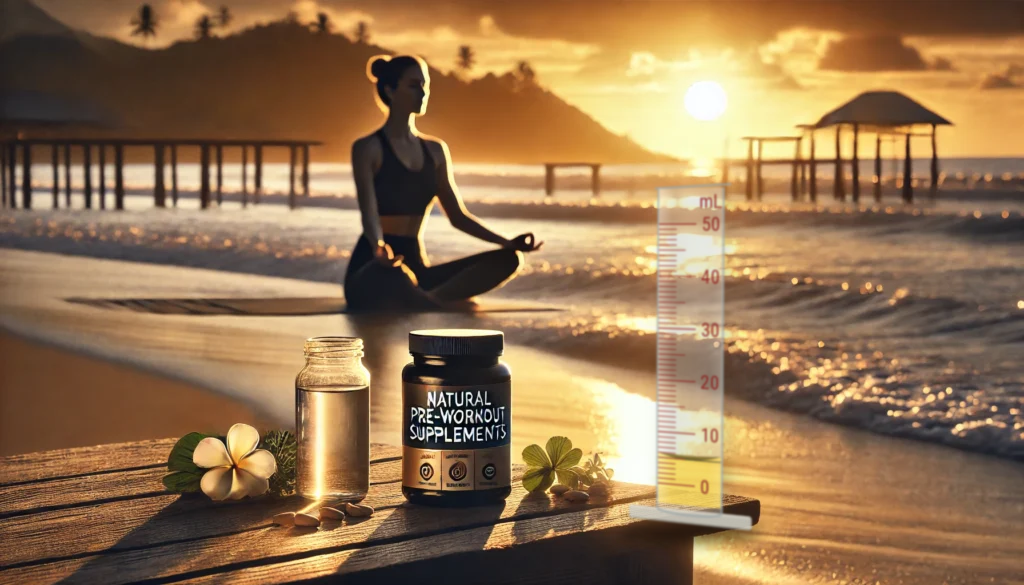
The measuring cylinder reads 5 mL
